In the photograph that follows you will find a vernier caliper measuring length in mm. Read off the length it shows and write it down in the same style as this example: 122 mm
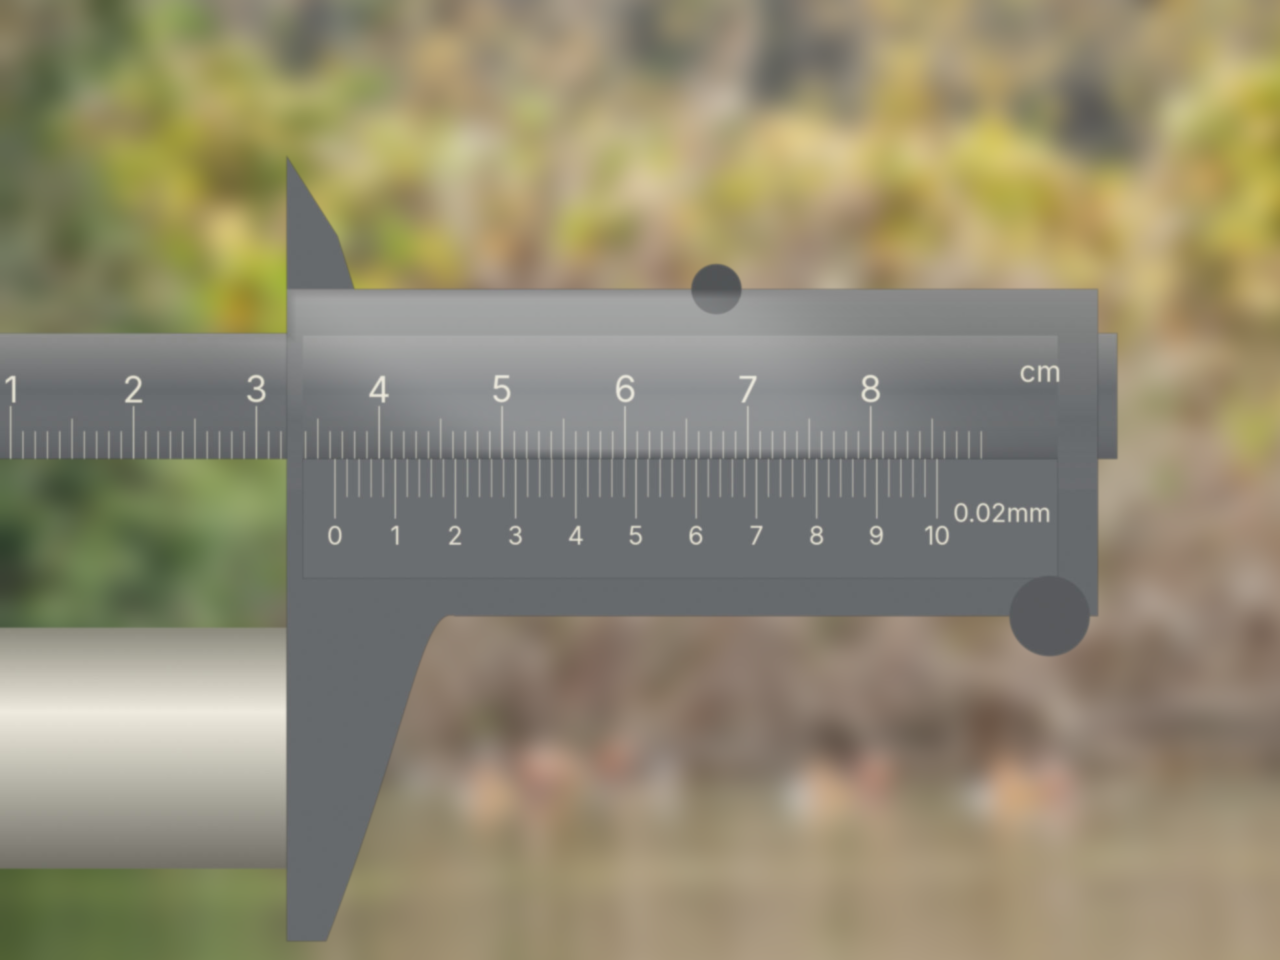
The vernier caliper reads 36.4 mm
